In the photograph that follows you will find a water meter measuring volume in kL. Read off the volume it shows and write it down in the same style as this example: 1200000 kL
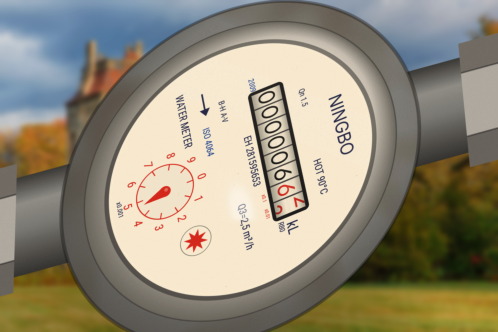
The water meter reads 6.624 kL
